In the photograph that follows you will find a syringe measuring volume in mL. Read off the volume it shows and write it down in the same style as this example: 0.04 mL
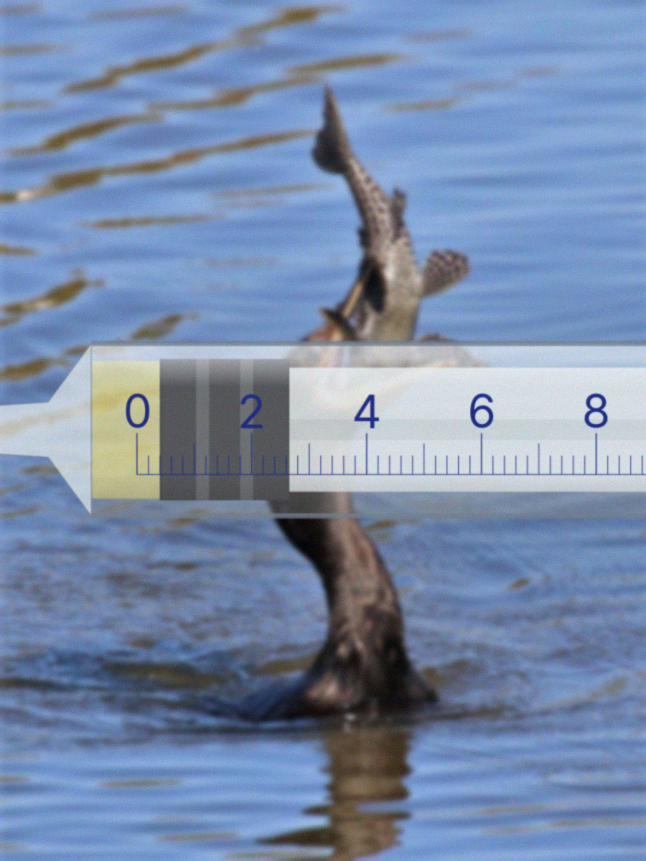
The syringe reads 0.4 mL
